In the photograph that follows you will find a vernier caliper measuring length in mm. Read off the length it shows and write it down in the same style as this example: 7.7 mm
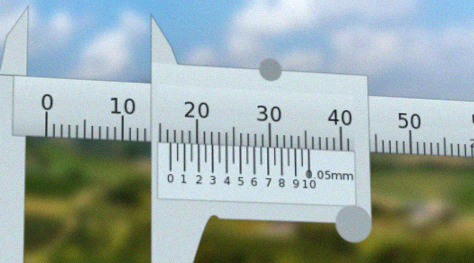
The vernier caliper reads 16.4 mm
